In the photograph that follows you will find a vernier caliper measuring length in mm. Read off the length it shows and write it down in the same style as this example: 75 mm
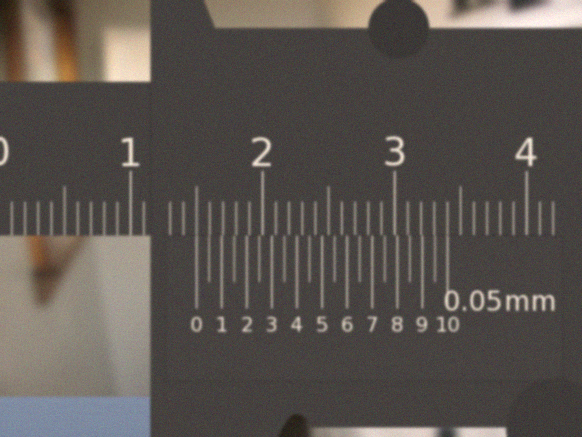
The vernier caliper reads 15.0 mm
